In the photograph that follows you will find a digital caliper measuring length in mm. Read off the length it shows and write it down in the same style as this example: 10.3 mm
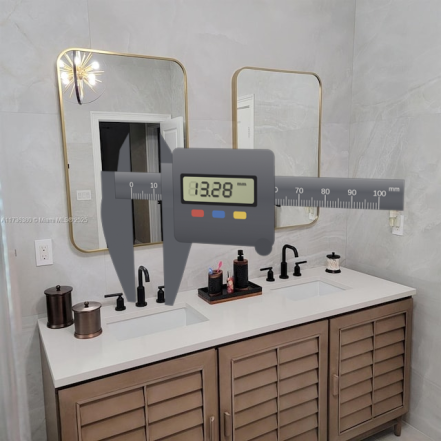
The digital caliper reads 13.28 mm
